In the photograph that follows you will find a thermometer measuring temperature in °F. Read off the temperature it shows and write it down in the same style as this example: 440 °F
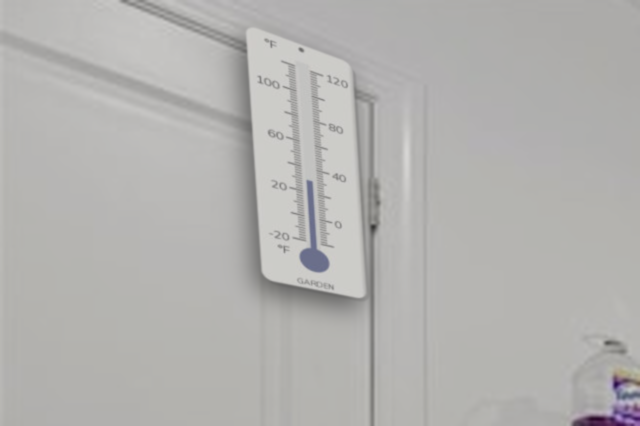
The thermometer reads 30 °F
